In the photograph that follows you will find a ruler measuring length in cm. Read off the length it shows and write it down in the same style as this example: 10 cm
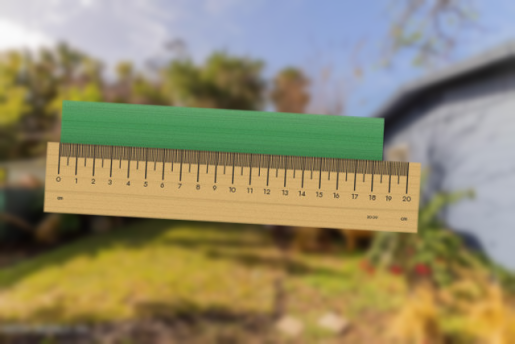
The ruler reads 18.5 cm
